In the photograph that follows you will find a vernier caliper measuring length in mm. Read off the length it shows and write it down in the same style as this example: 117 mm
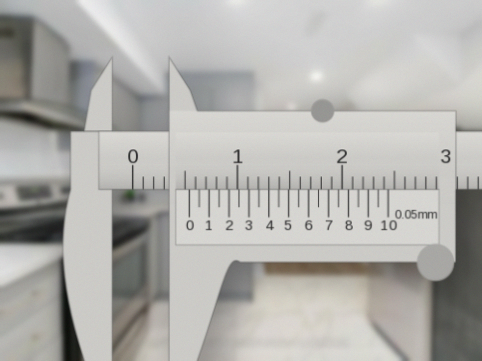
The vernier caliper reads 5.4 mm
